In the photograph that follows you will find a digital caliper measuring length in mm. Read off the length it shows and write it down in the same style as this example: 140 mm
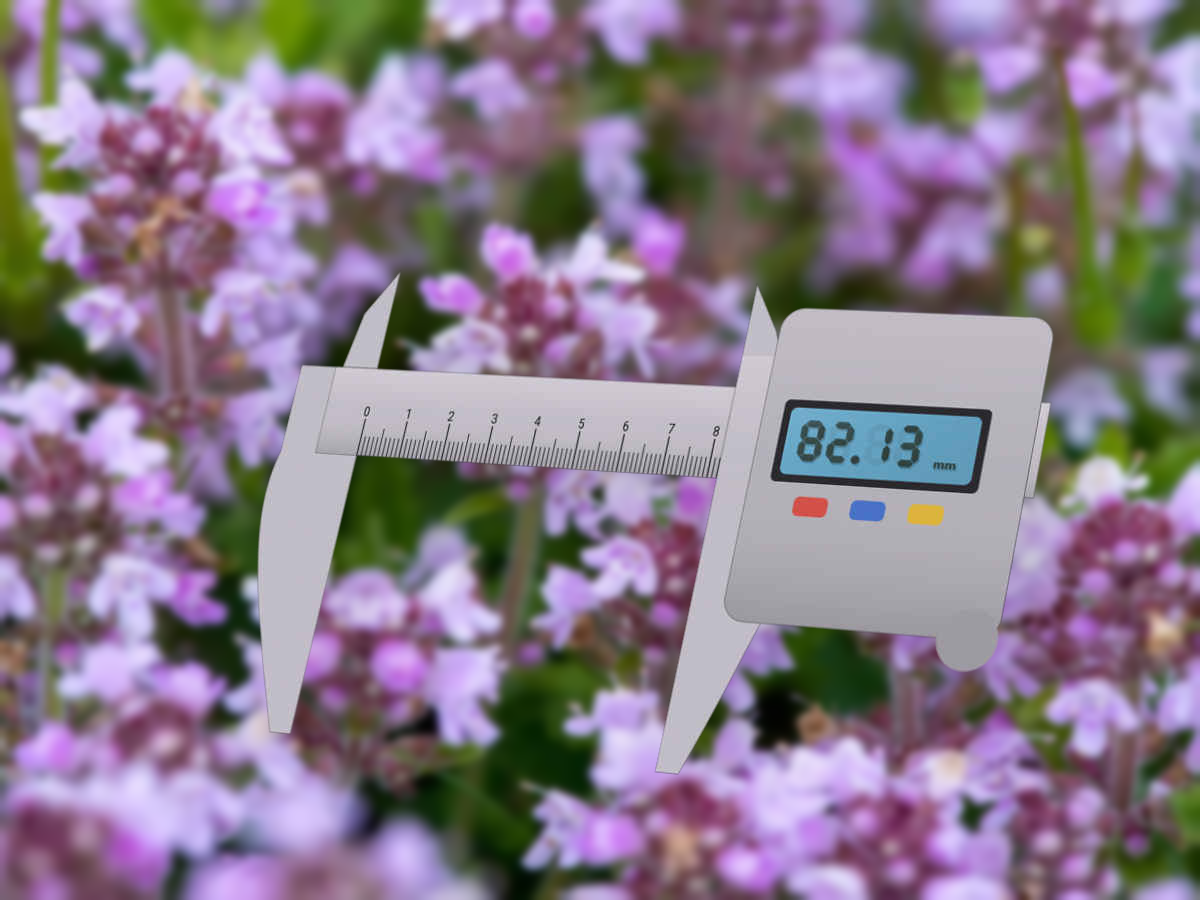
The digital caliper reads 82.13 mm
